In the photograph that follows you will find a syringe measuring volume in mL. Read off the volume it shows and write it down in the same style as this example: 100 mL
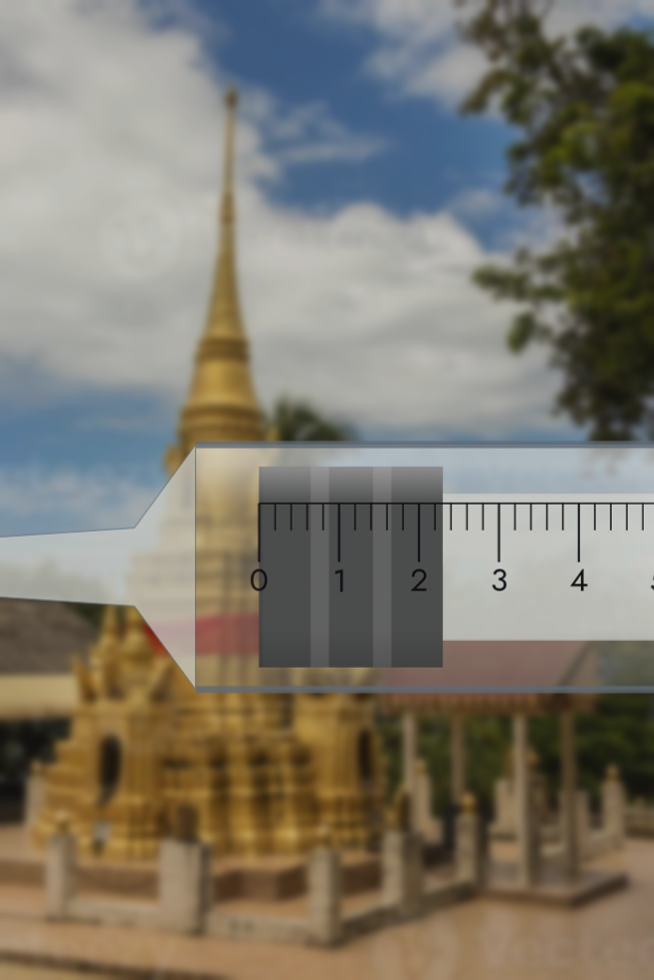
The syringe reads 0 mL
